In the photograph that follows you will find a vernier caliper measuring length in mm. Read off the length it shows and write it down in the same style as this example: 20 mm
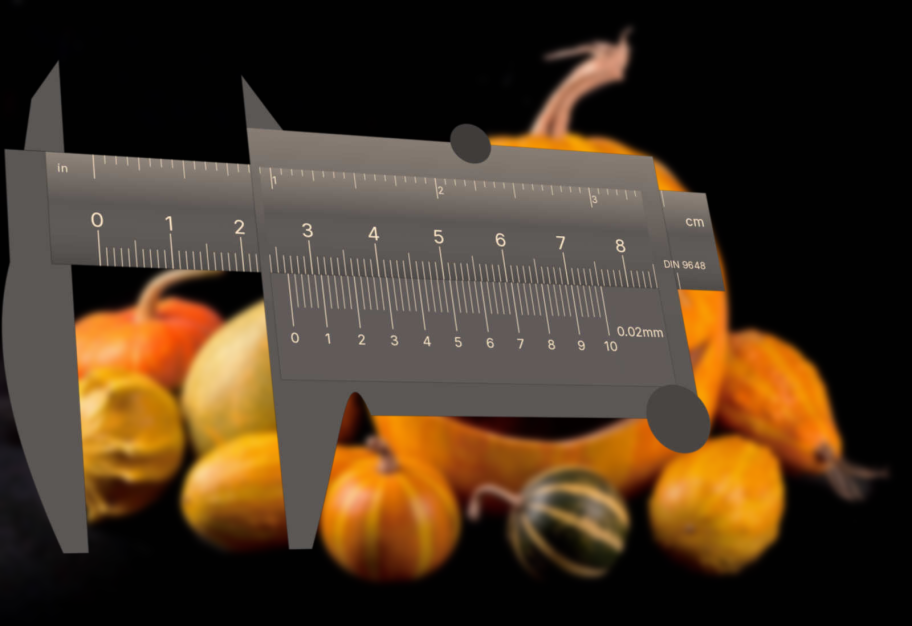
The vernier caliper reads 26.4 mm
